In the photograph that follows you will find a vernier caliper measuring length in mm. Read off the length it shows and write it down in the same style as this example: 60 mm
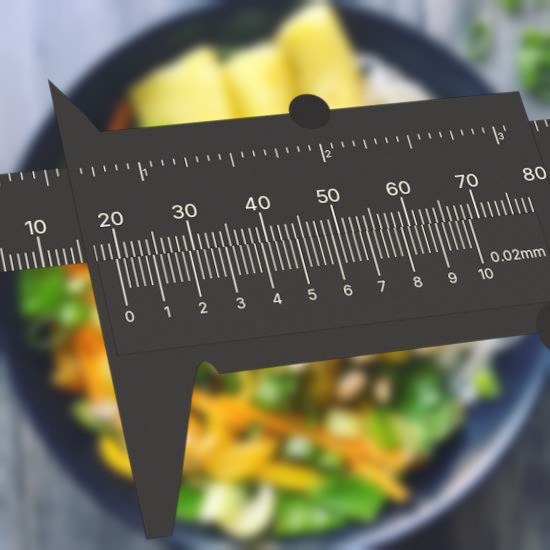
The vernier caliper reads 19.6 mm
